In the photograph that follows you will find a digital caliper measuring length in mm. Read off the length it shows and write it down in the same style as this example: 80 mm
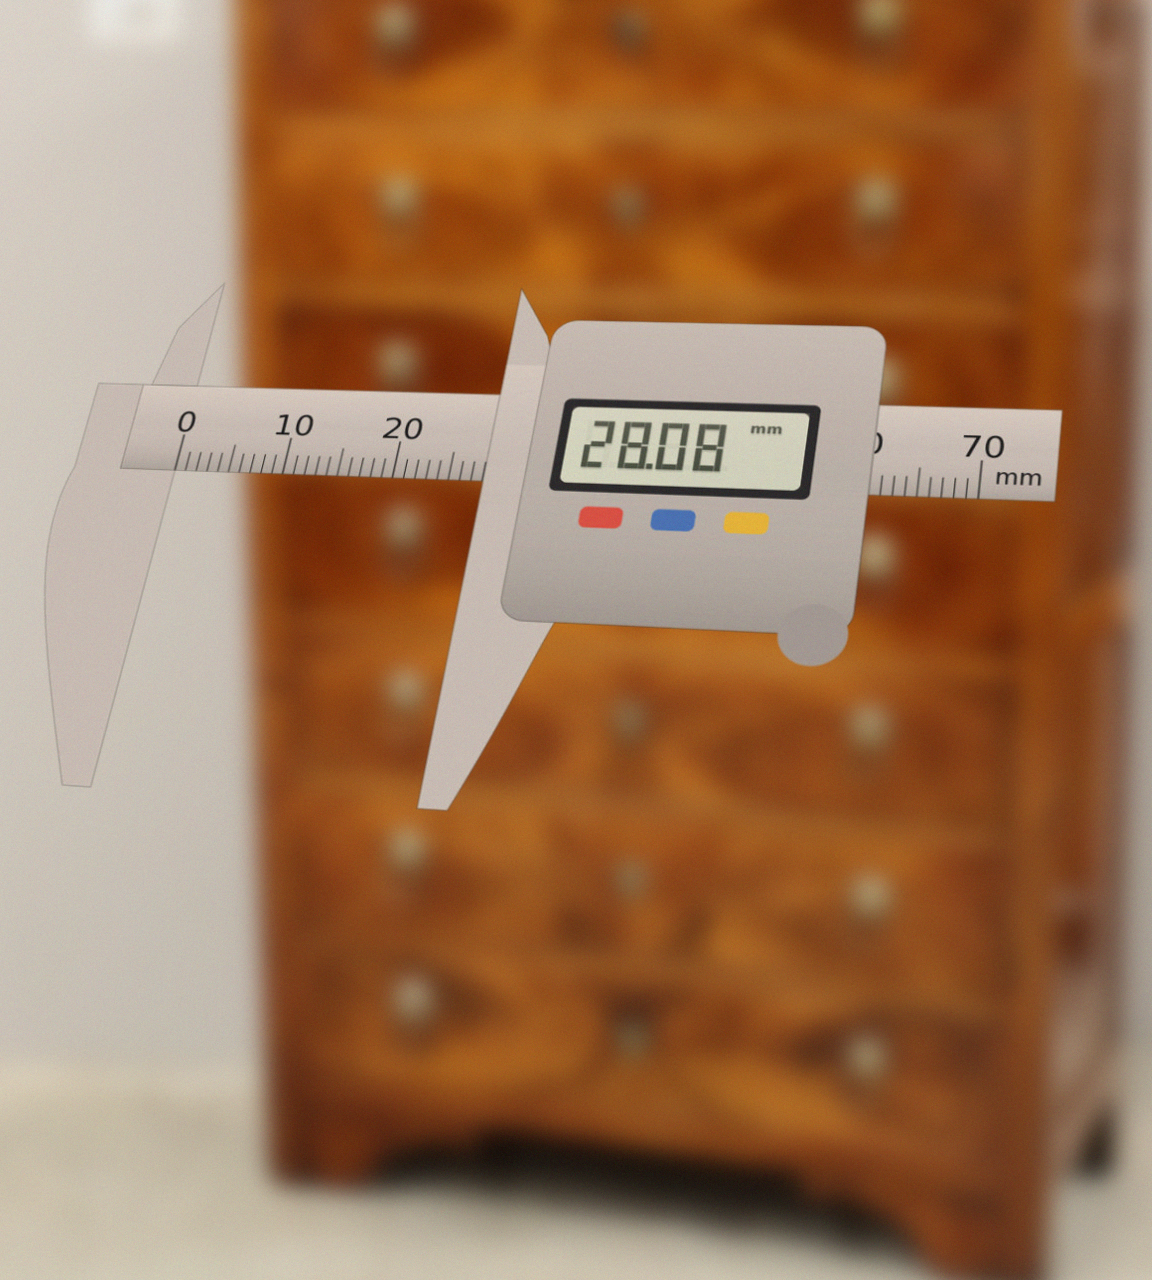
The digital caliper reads 28.08 mm
